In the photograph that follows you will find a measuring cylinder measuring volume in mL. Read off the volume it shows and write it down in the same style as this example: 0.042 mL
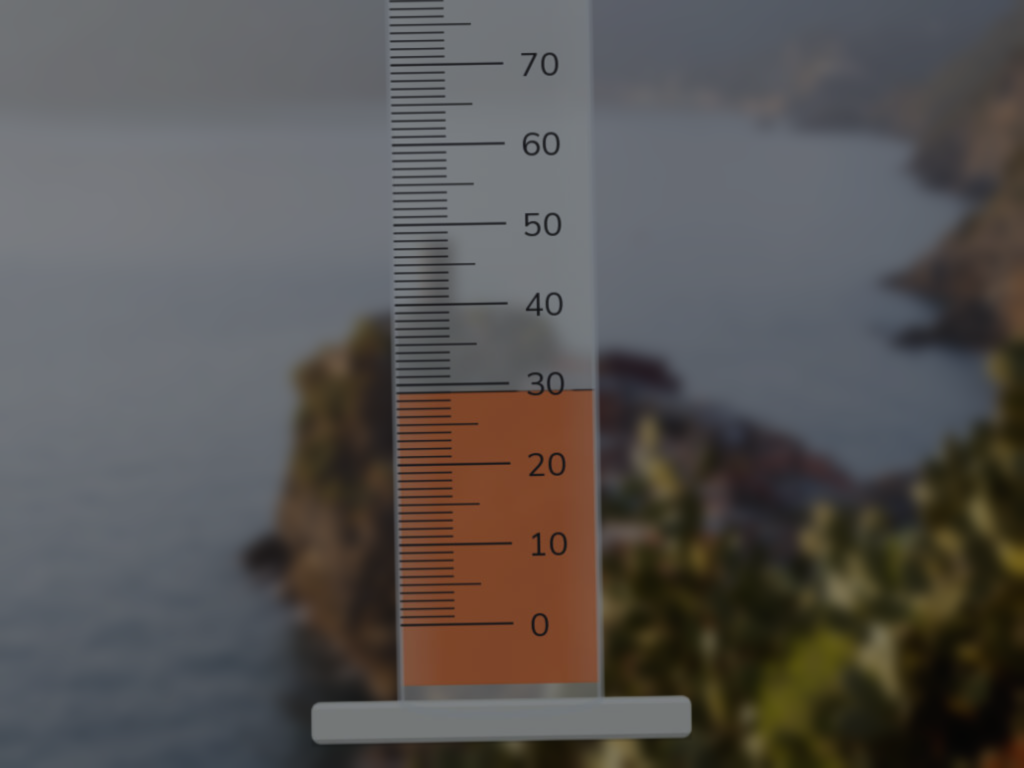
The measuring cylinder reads 29 mL
